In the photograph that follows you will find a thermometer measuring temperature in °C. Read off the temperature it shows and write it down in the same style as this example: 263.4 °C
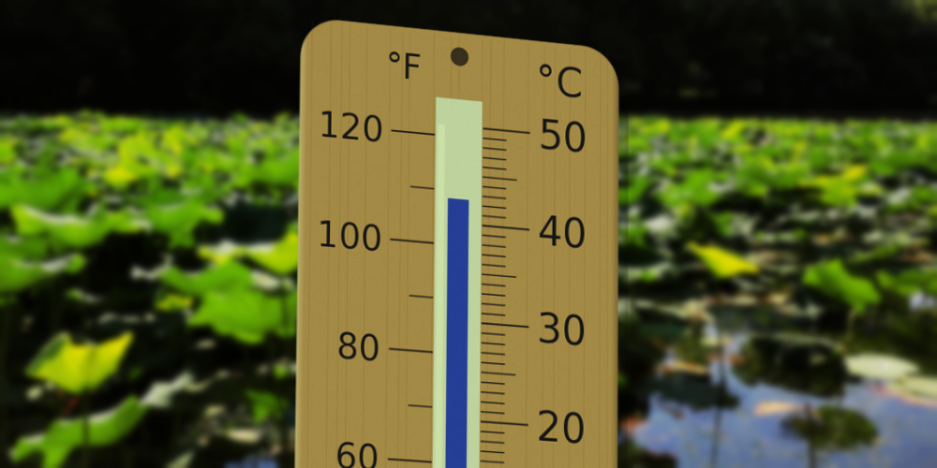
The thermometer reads 42.5 °C
